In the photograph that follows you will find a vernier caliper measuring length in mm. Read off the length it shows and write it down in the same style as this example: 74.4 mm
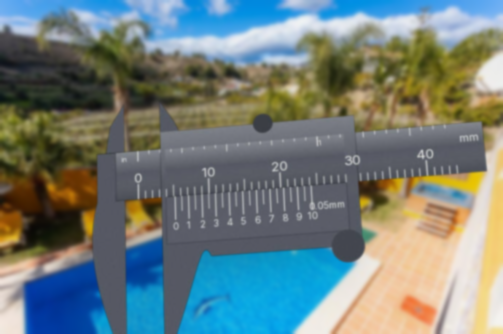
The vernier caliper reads 5.2 mm
